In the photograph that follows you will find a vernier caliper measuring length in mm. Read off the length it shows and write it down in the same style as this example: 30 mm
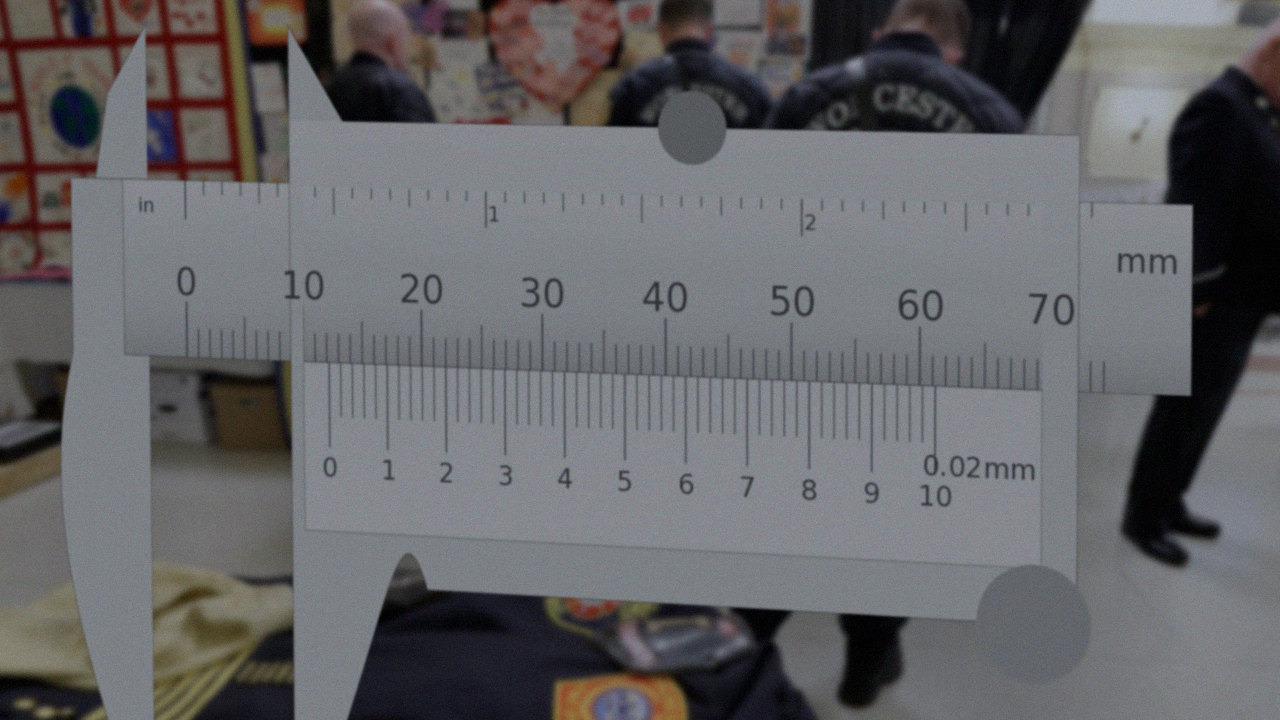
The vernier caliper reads 12.2 mm
